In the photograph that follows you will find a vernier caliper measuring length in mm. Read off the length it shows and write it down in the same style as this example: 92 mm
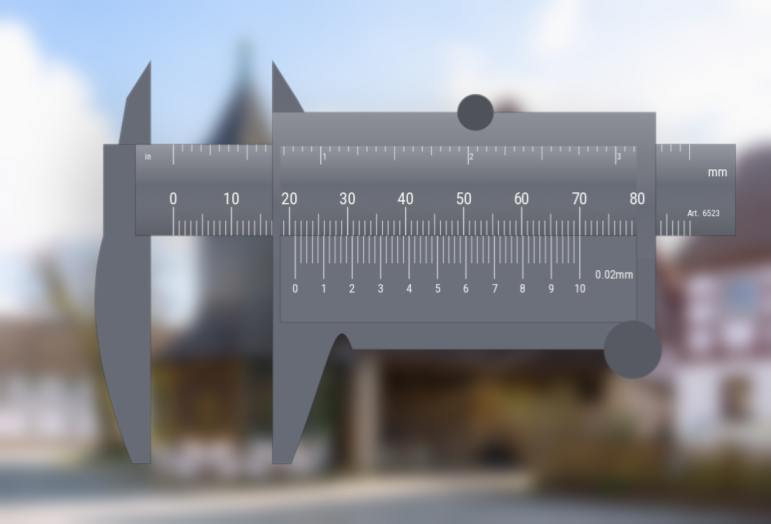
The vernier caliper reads 21.0 mm
